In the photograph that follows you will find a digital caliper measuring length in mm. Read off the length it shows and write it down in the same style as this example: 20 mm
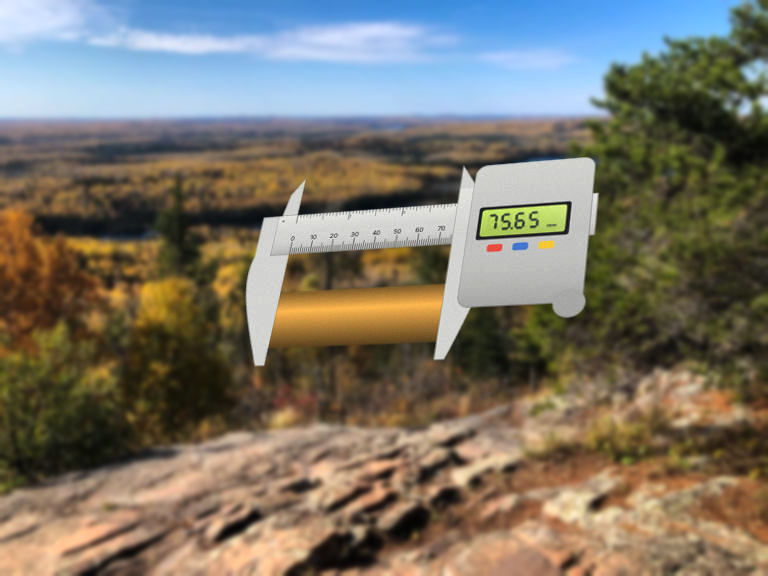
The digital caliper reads 75.65 mm
